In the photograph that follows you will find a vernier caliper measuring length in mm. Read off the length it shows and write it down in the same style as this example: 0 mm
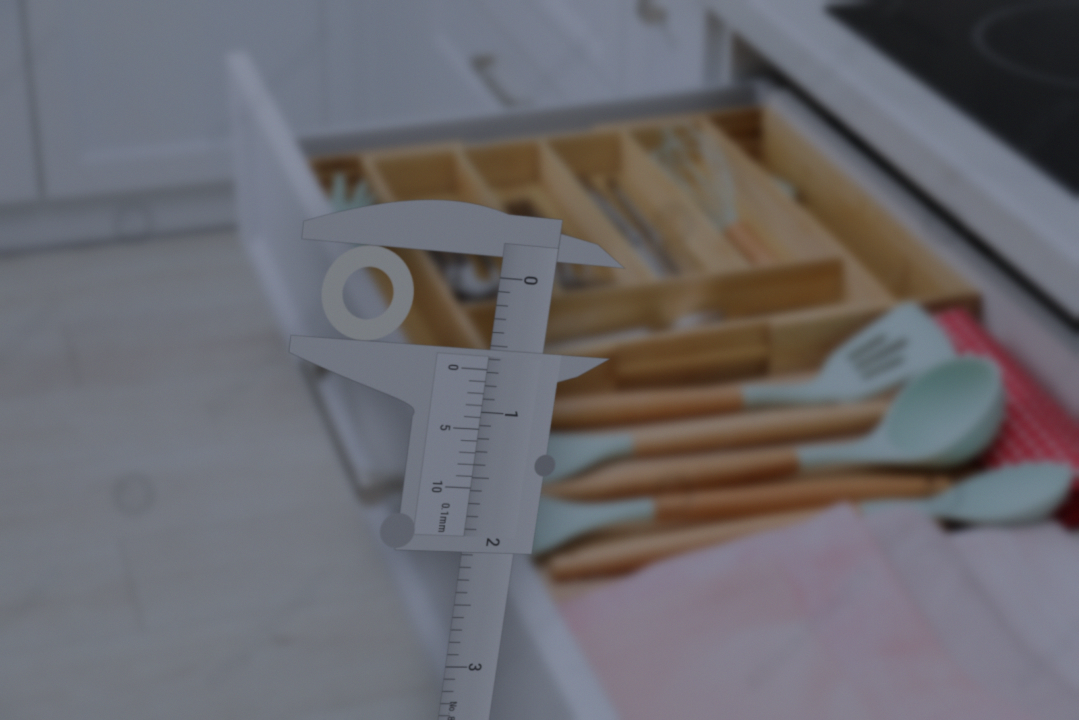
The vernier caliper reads 6.8 mm
